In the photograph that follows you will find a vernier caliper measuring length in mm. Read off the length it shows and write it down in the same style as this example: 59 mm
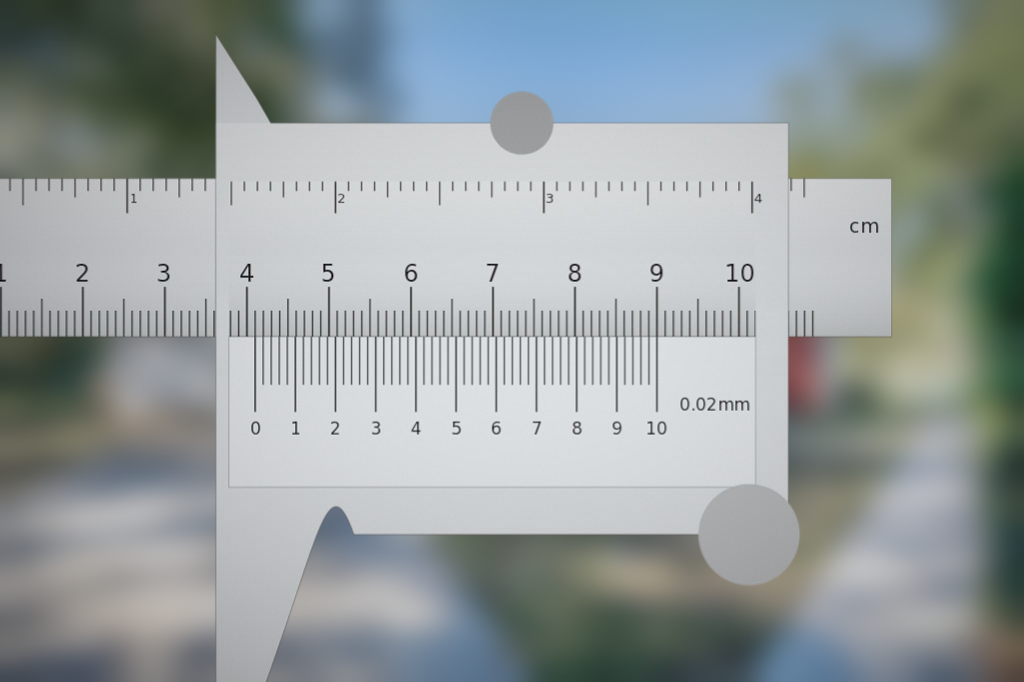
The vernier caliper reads 41.0 mm
